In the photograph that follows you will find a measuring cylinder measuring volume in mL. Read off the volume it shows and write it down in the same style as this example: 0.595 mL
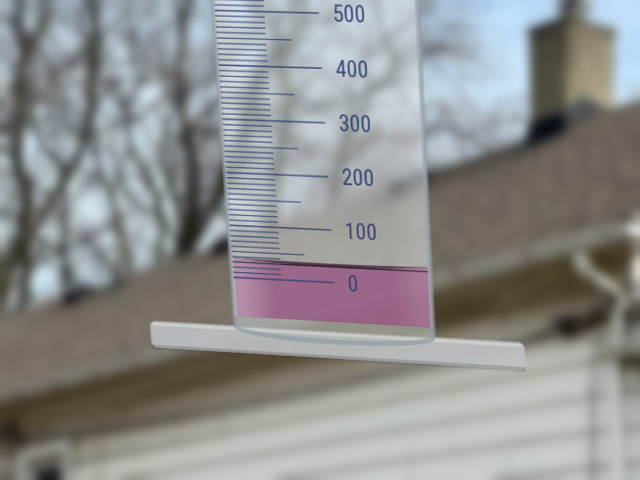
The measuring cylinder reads 30 mL
